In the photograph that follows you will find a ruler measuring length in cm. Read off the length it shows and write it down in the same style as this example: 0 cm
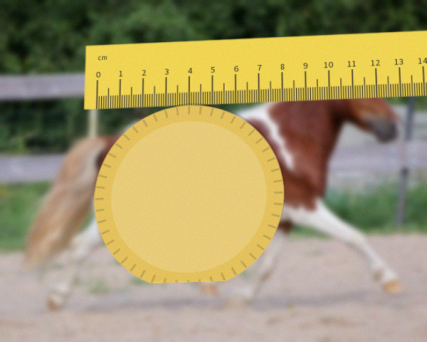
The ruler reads 8 cm
